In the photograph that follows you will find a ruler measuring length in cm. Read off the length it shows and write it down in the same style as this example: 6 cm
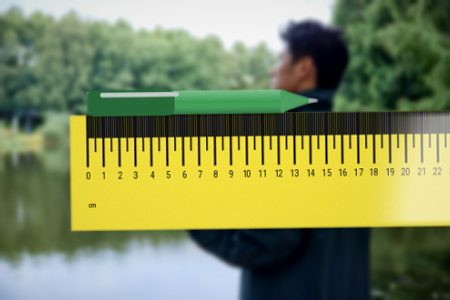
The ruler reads 14.5 cm
